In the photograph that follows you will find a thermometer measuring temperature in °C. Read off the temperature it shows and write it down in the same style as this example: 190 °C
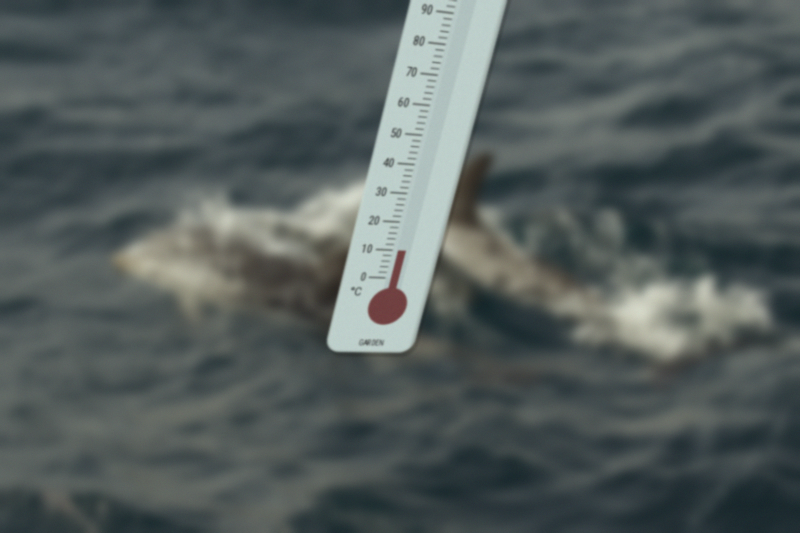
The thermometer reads 10 °C
